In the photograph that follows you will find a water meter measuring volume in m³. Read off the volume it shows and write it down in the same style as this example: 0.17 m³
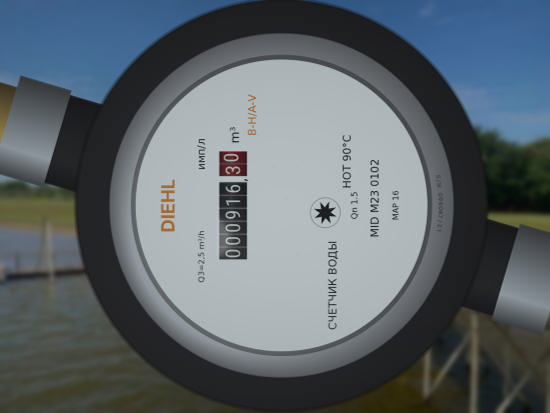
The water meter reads 916.30 m³
